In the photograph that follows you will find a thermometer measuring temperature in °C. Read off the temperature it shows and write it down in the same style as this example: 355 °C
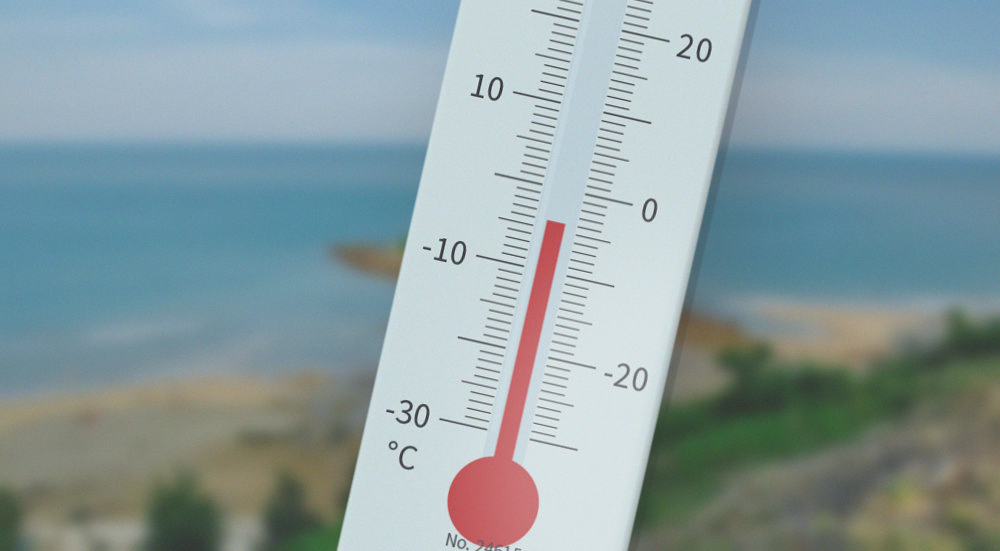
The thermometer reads -4 °C
